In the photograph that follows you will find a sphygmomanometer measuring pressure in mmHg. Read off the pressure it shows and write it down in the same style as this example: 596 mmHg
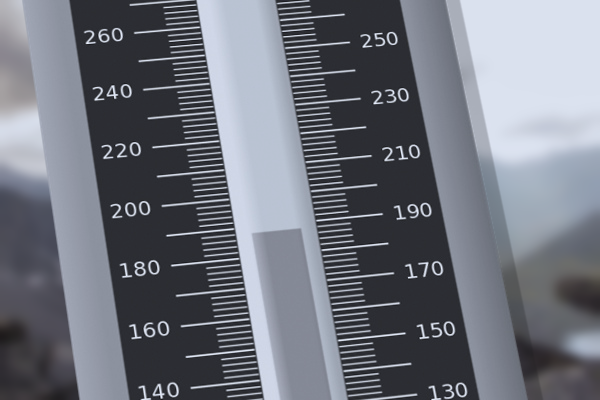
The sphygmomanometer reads 188 mmHg
